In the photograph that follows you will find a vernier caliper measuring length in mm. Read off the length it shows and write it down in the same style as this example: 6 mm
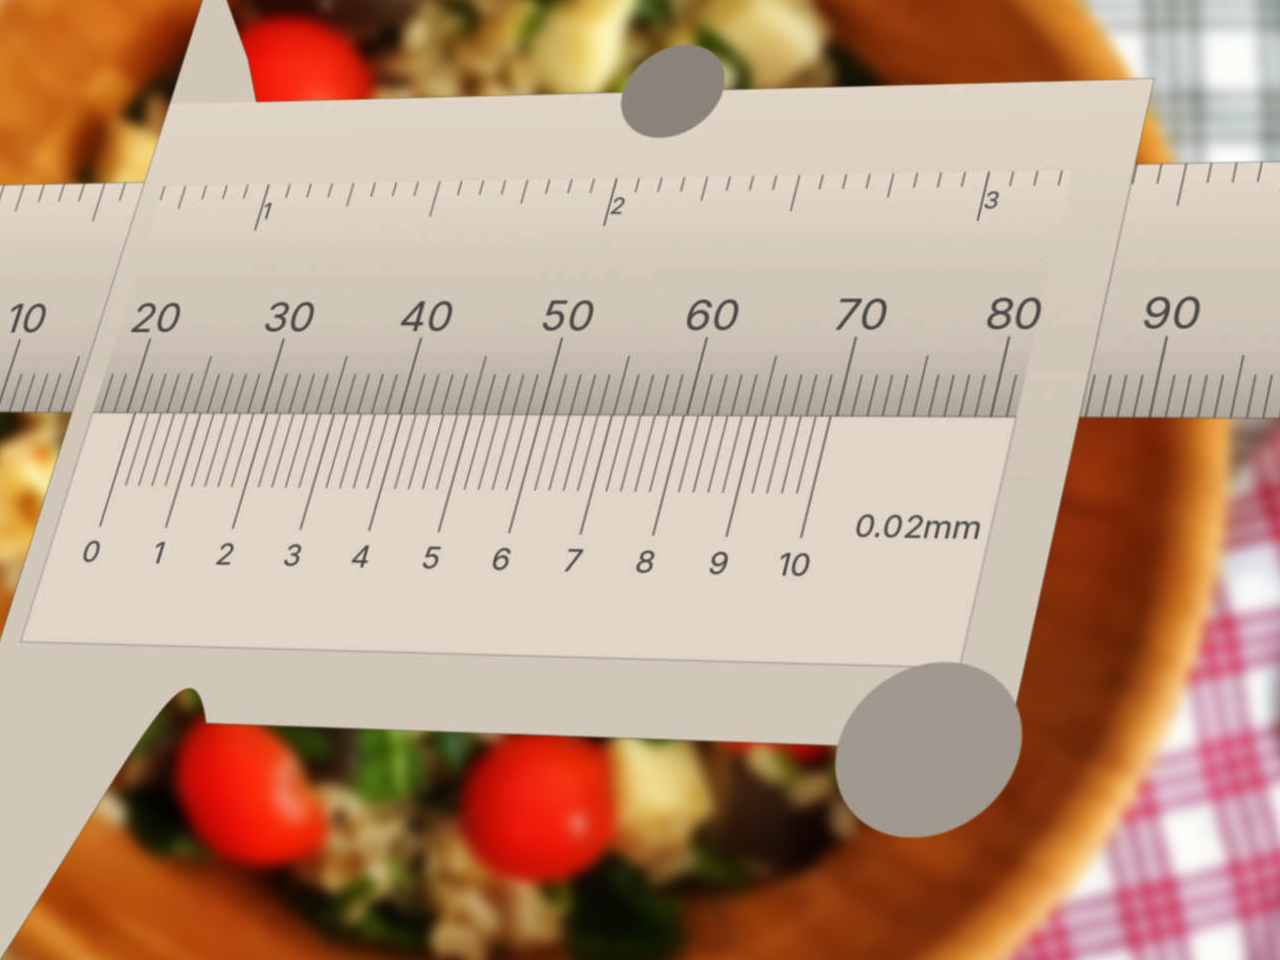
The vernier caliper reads 20.6 mm
